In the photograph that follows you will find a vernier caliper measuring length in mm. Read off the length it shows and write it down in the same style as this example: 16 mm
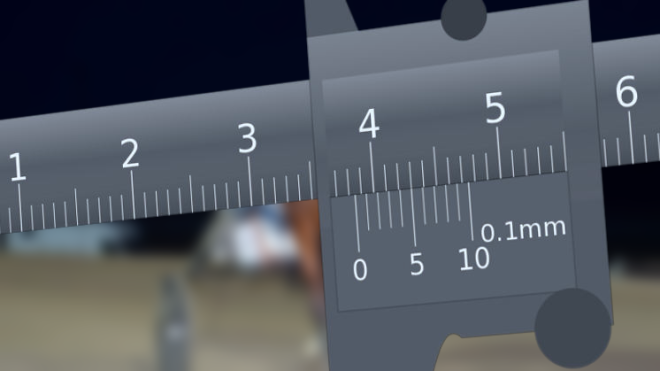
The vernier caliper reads 38.5 mm
